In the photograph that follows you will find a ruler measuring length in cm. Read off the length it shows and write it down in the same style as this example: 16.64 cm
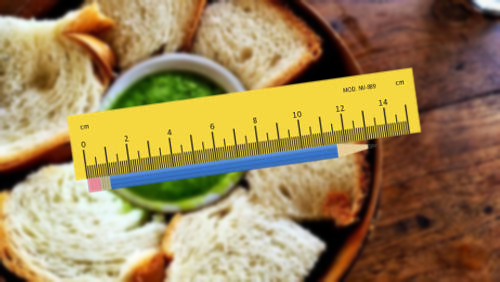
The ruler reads 13.5 cm
